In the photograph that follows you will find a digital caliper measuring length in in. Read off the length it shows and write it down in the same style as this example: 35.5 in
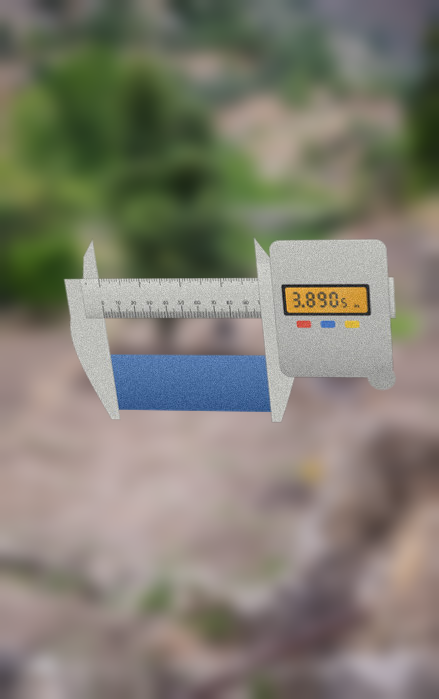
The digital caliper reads 3.8905 in
